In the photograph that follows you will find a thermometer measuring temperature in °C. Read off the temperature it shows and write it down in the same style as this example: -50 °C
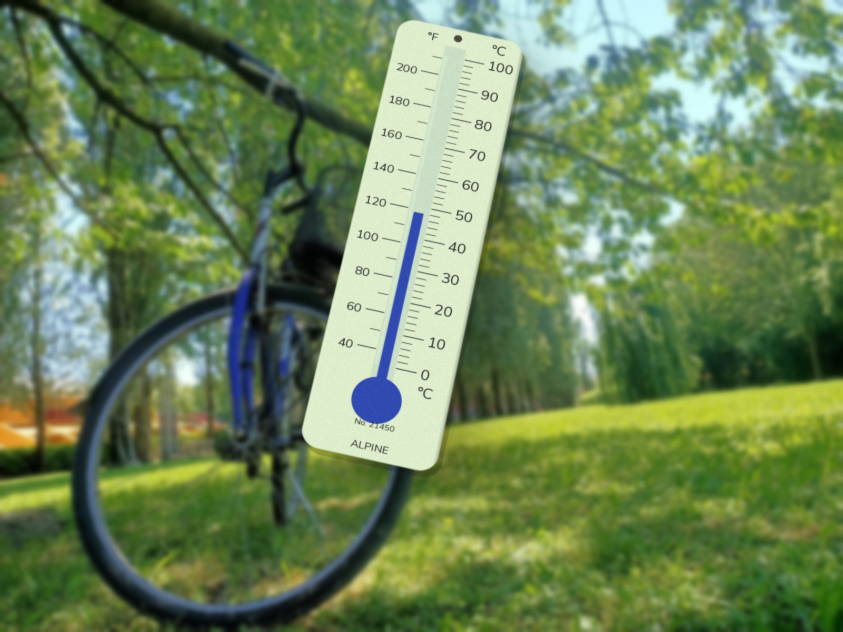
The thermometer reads 48 °C
